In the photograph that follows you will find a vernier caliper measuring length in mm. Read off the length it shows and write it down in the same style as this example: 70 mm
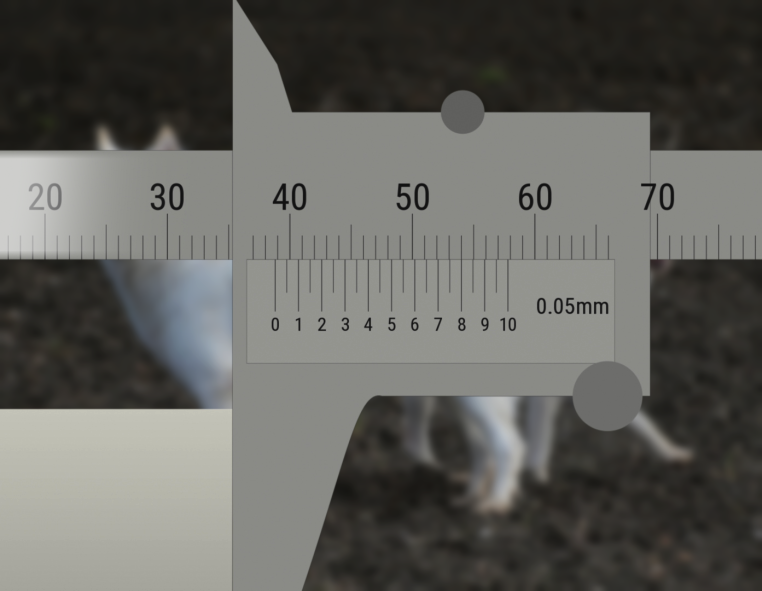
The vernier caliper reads 38.8 mm
